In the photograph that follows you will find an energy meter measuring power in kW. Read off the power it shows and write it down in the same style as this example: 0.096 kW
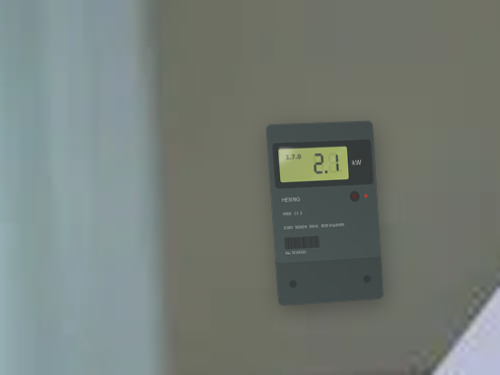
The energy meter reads 2.1 kW
